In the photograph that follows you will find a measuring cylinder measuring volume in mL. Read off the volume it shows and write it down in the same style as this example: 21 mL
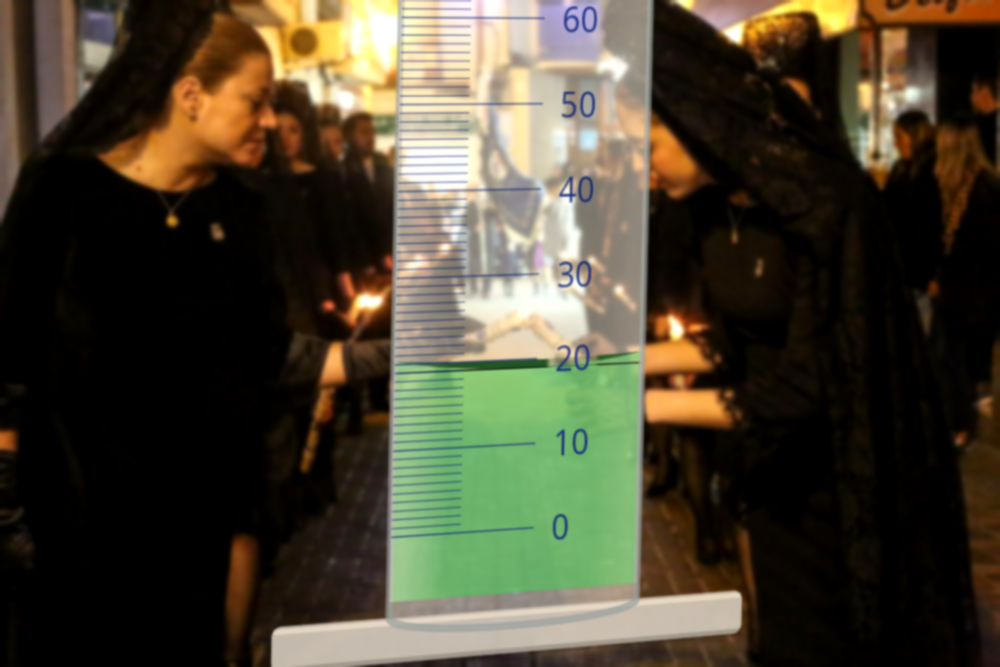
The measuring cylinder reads 19 mL
